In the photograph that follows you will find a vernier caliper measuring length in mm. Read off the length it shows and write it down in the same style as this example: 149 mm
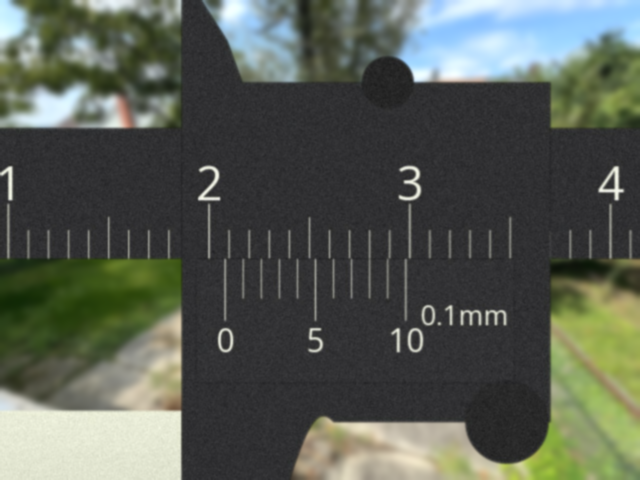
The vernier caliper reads 20.8 mm
